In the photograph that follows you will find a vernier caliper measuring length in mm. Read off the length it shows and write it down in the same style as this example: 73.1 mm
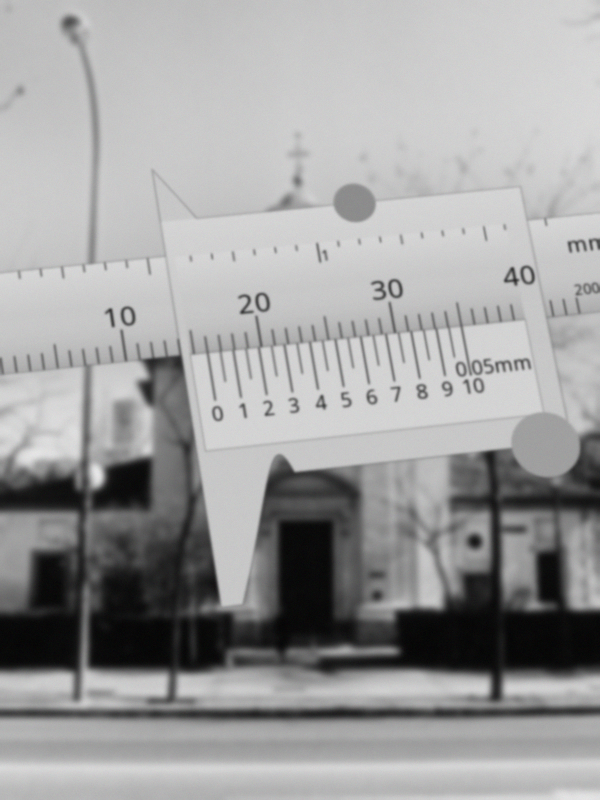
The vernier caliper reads 16.0 mm
